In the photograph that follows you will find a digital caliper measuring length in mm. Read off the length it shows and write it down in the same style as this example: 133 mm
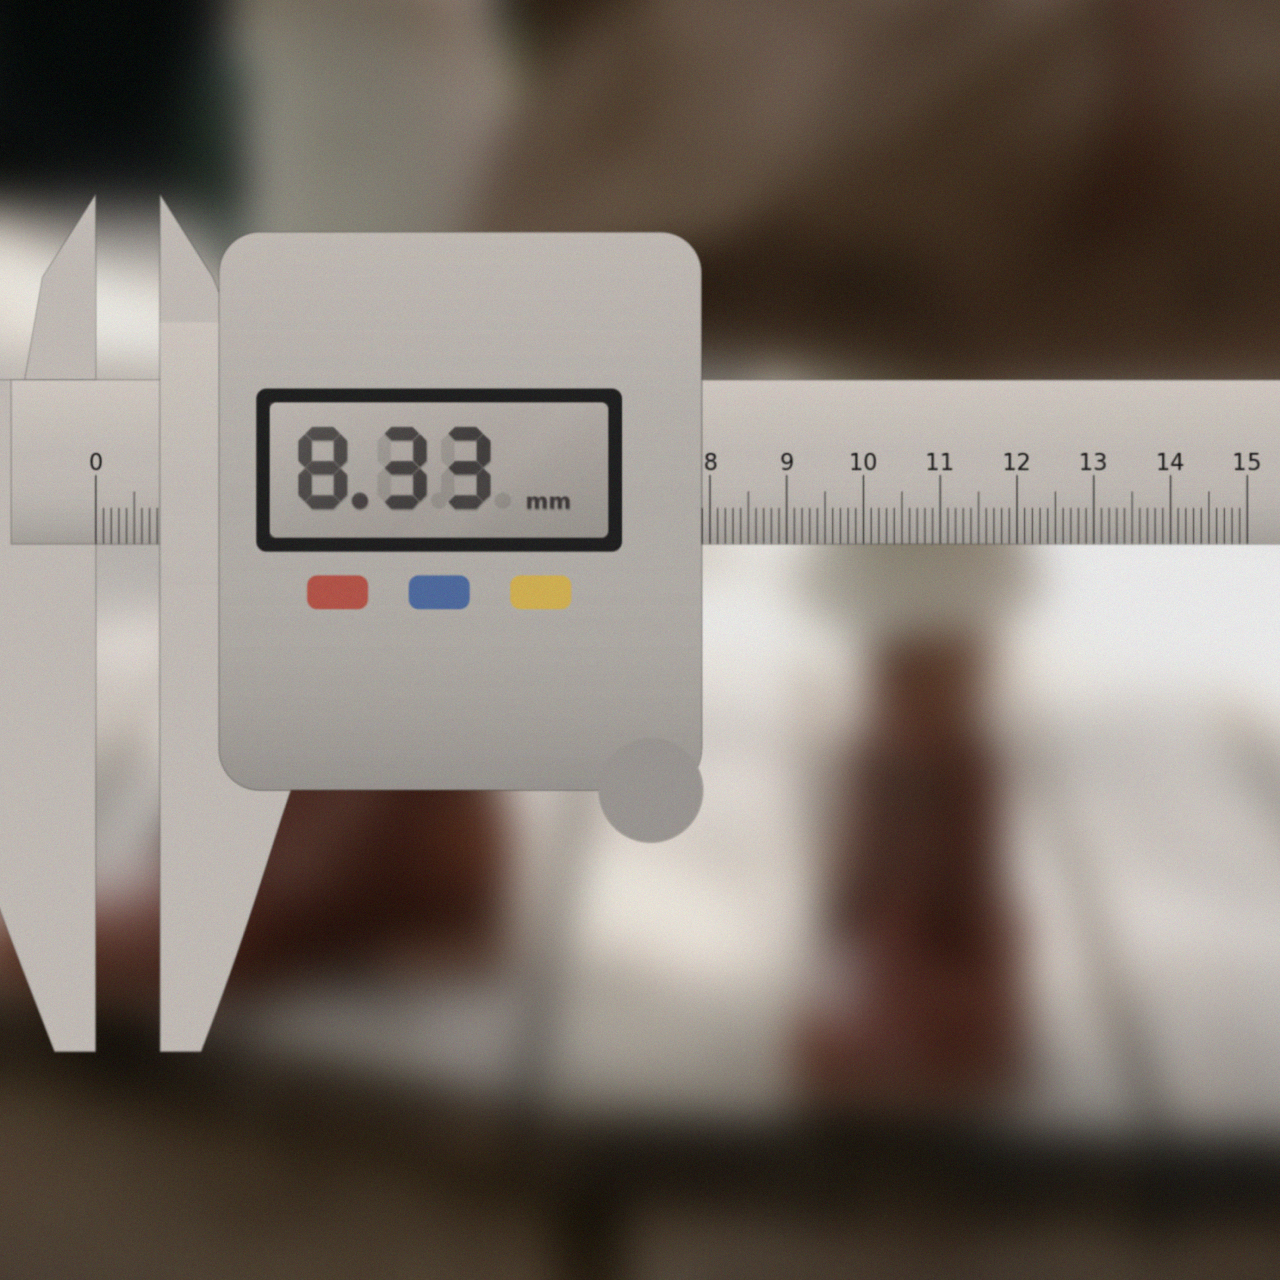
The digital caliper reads 8.33 mm
